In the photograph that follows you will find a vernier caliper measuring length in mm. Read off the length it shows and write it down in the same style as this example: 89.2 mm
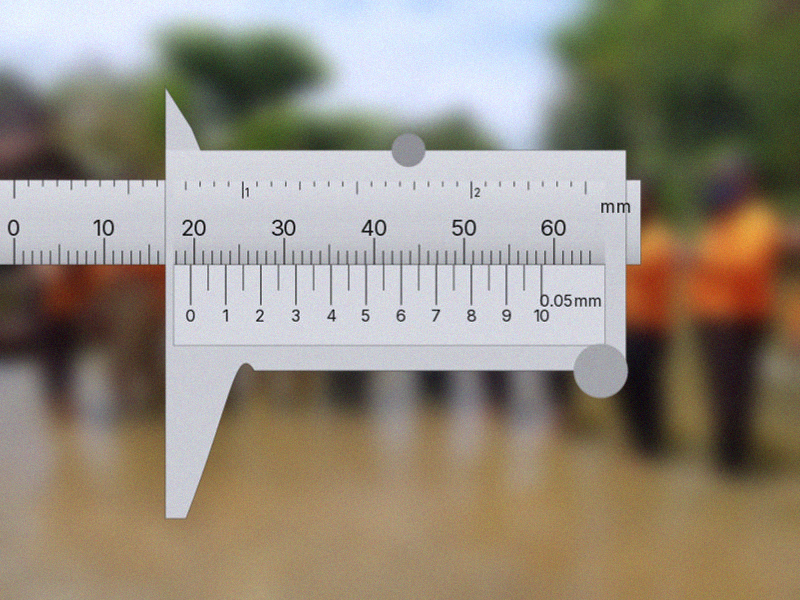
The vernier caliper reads 19.6 mm
